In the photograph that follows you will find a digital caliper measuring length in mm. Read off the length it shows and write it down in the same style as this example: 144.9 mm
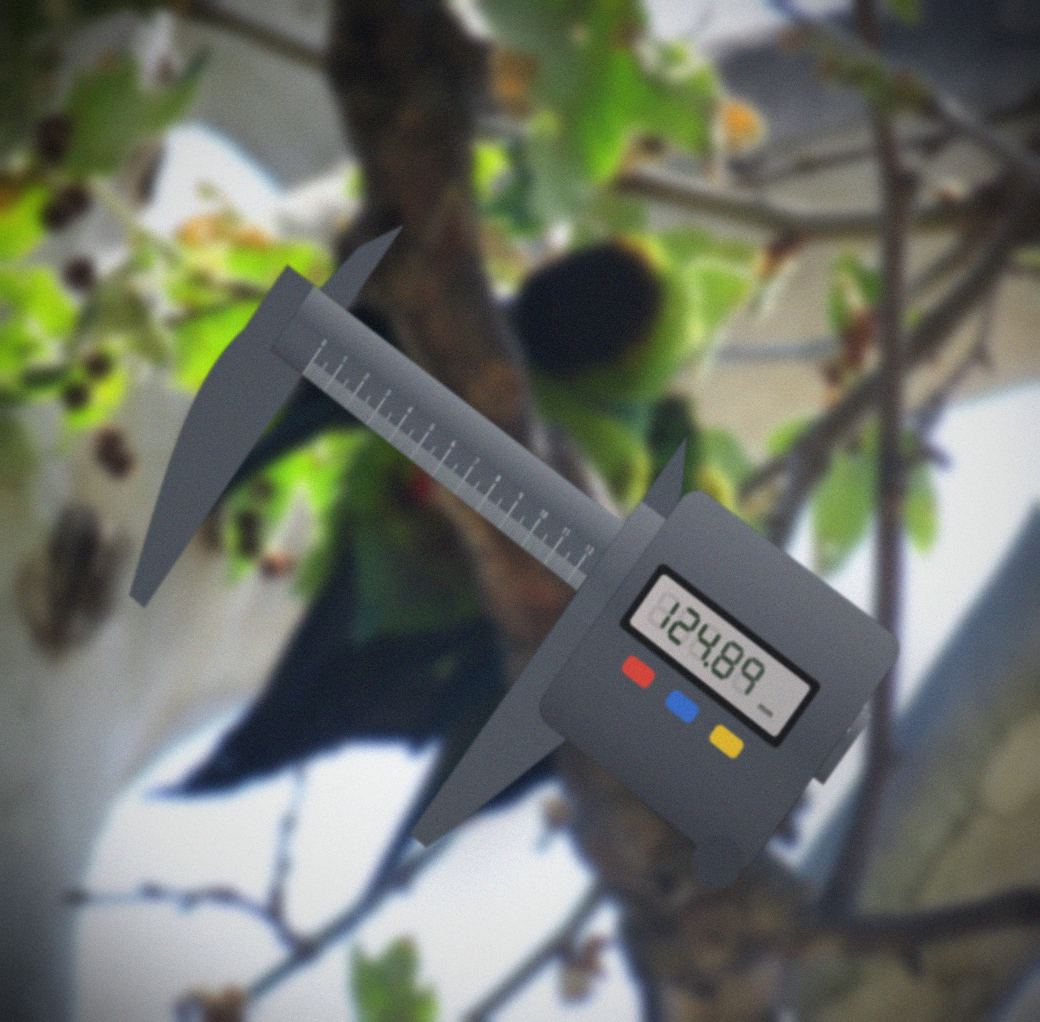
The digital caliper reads 124.89 mm
